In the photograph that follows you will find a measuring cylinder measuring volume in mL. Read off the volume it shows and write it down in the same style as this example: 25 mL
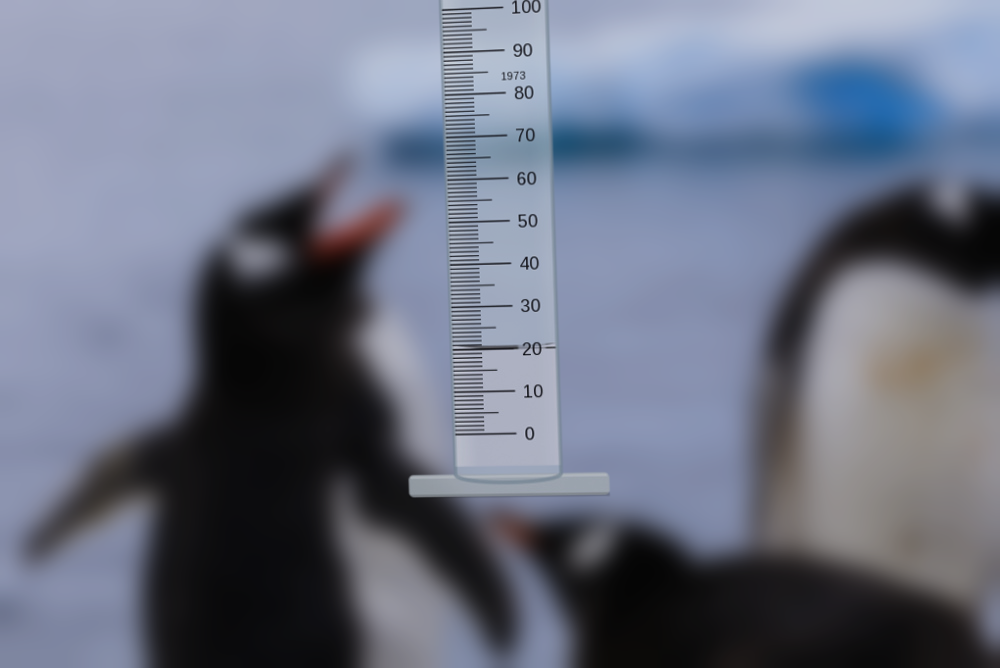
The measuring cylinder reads 20 mL
